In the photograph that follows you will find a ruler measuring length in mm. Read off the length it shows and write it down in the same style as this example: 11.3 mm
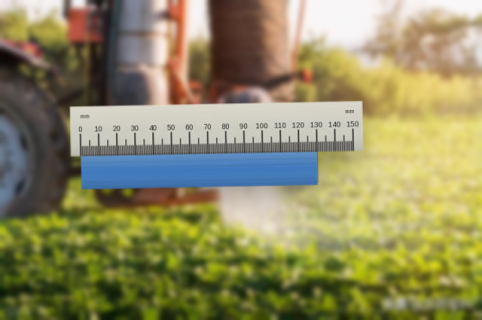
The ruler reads 130 mm
